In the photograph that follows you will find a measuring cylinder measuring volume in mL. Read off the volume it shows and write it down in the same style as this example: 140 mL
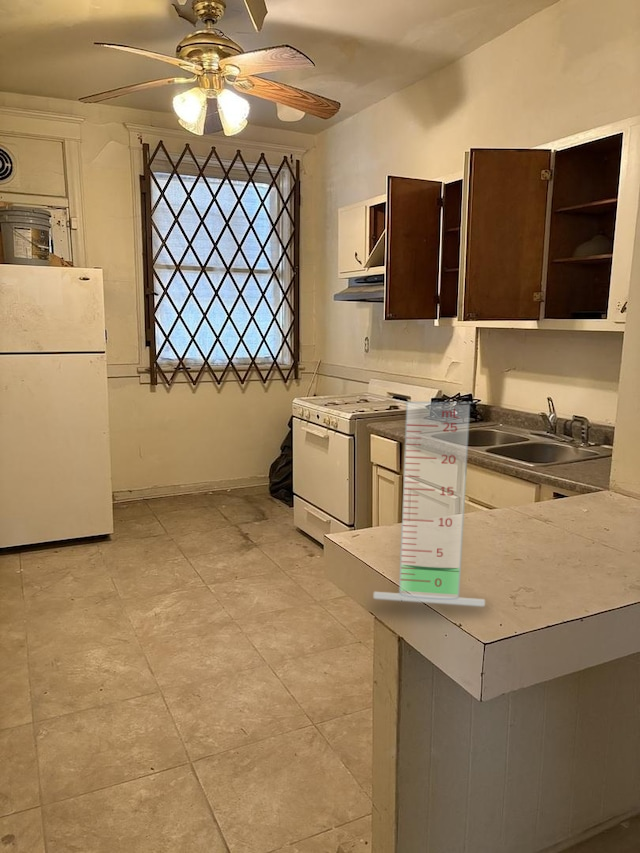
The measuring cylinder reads 2 mL
